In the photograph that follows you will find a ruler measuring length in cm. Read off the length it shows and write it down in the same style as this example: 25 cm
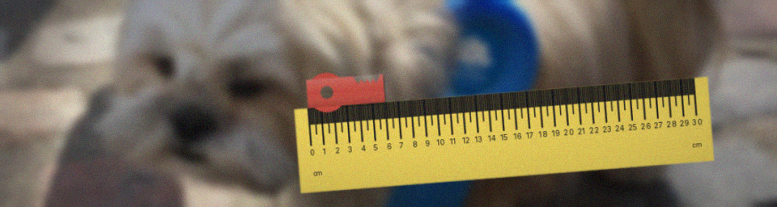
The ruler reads 6 cm
